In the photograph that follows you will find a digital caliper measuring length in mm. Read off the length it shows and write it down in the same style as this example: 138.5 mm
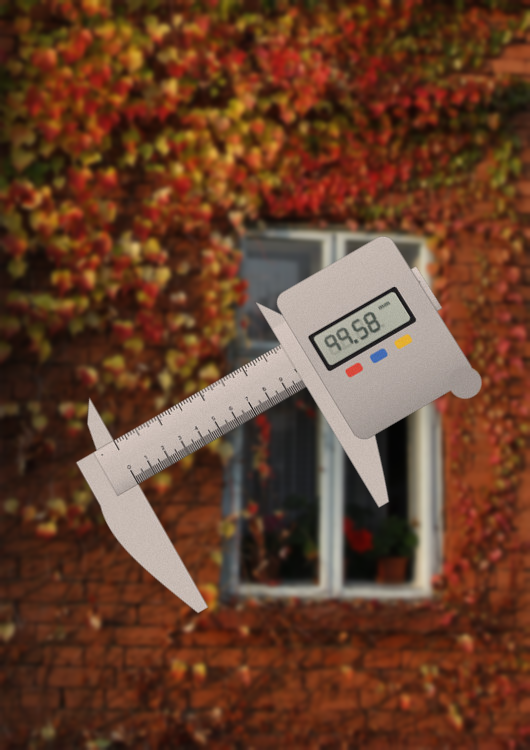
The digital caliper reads 99.58 mm
